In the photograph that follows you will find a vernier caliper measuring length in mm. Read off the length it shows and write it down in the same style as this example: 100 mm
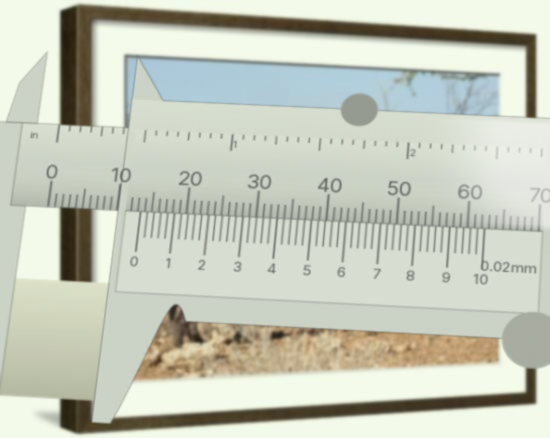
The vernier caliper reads 13.4 mm
